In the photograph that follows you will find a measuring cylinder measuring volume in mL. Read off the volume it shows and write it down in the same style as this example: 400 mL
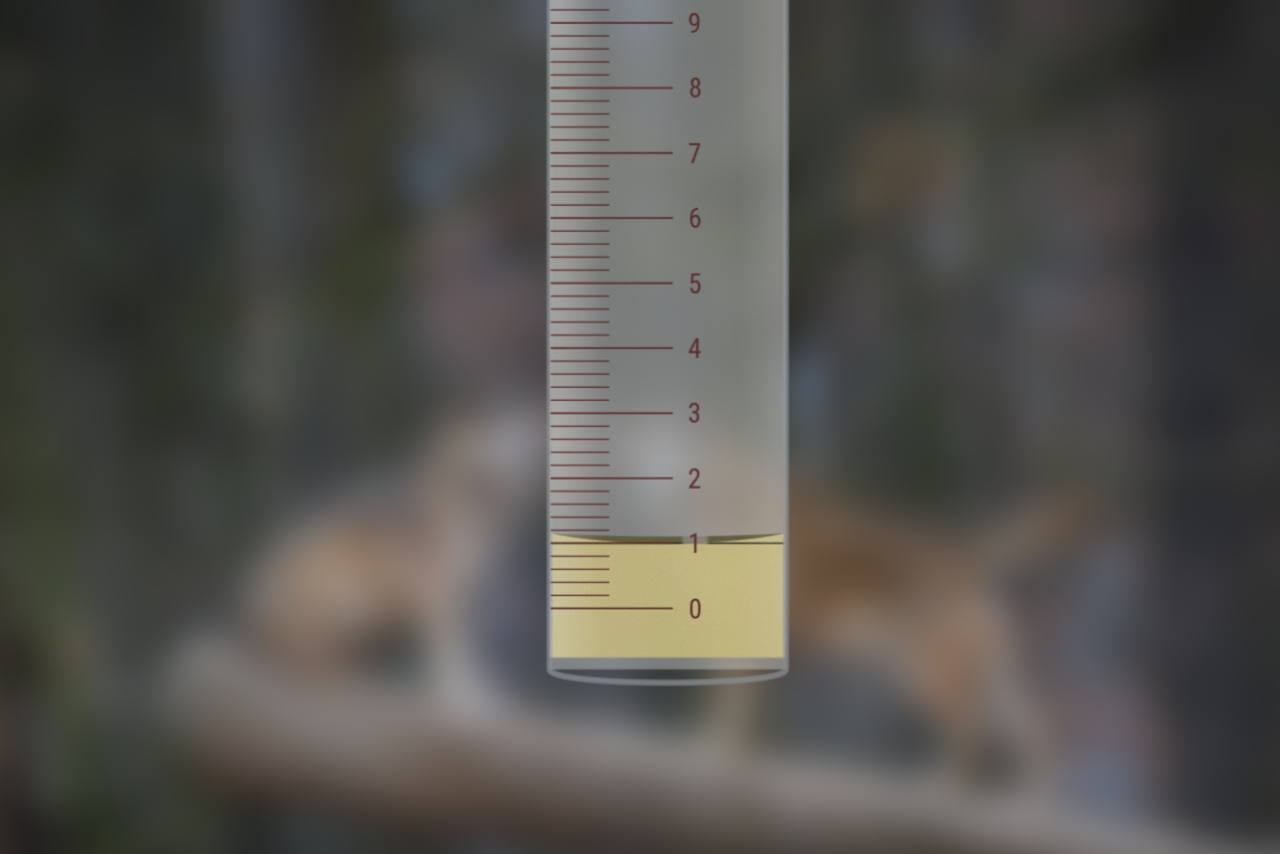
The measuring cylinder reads 1 mL
